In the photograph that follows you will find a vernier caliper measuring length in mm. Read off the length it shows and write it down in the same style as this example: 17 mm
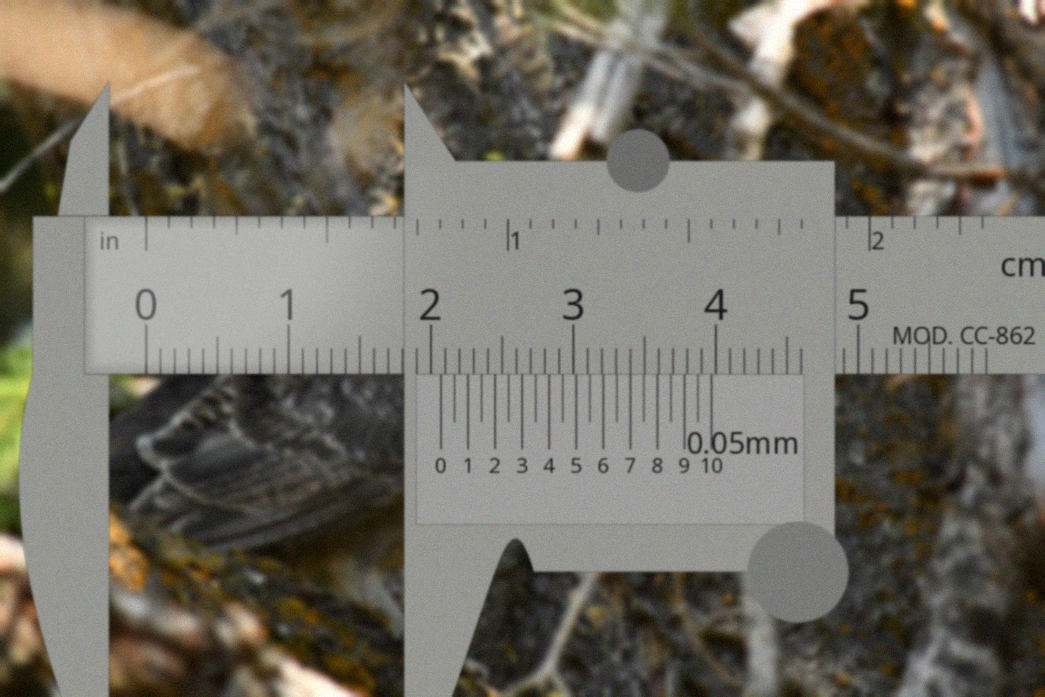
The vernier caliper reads 20.7 mm
